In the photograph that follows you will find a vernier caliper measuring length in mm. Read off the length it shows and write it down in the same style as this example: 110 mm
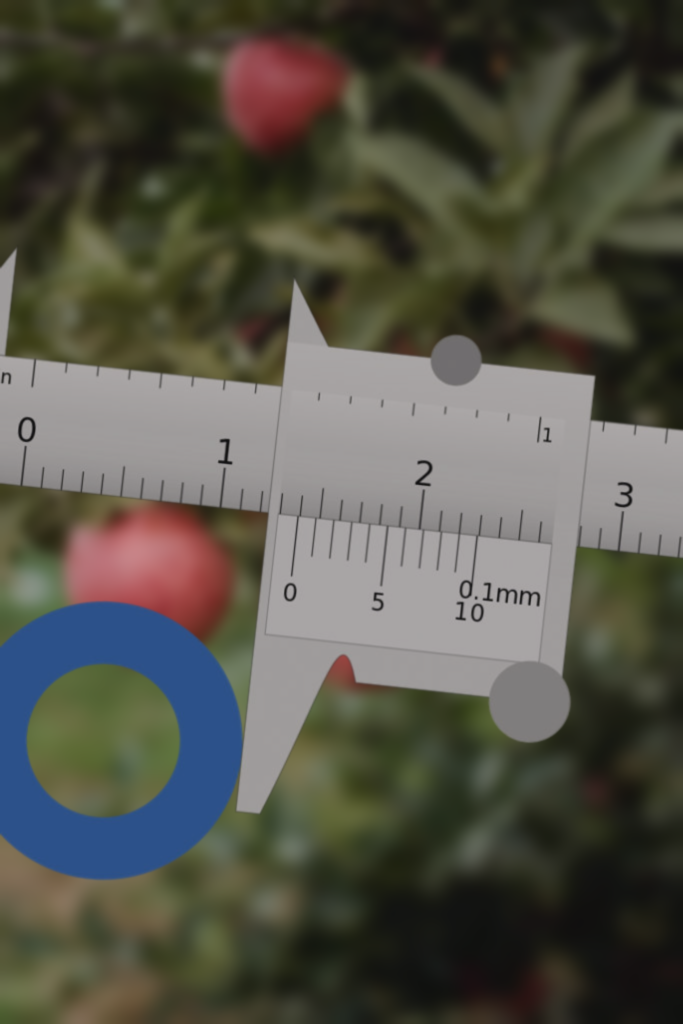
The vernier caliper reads 13.9 mm
